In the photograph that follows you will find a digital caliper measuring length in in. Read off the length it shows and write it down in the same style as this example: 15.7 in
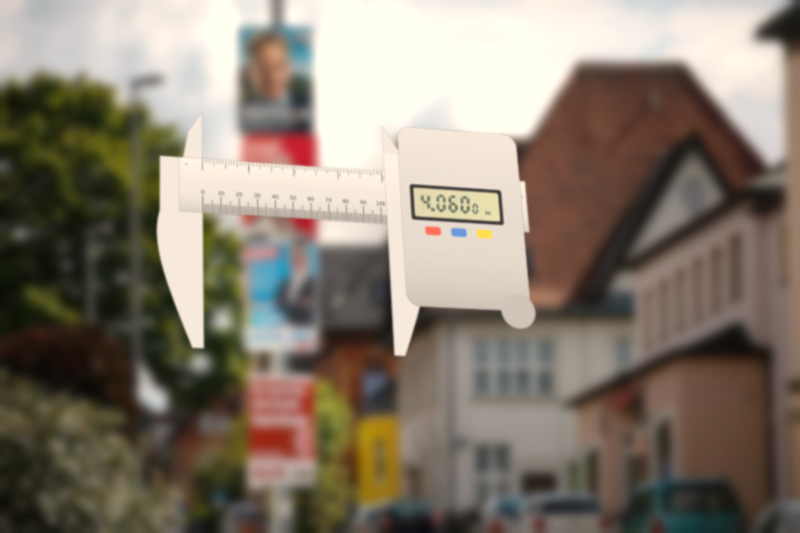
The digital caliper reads 4.0600 in
